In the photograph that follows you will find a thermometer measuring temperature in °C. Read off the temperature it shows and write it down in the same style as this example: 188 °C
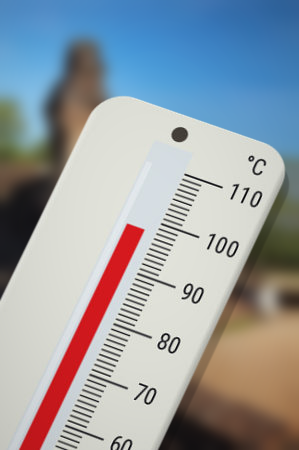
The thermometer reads 98 °C
